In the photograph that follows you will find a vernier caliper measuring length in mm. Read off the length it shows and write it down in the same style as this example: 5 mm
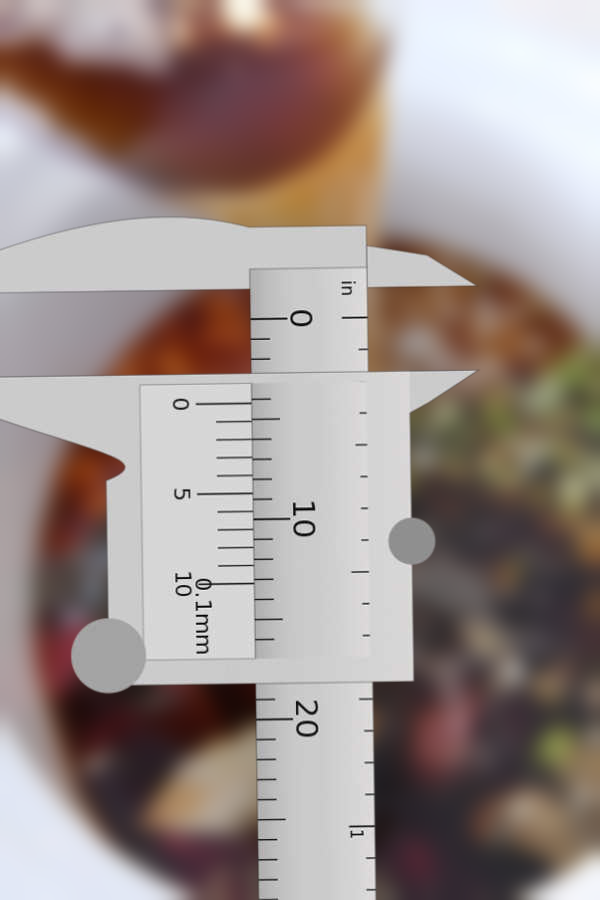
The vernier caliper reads 4.2 mm
